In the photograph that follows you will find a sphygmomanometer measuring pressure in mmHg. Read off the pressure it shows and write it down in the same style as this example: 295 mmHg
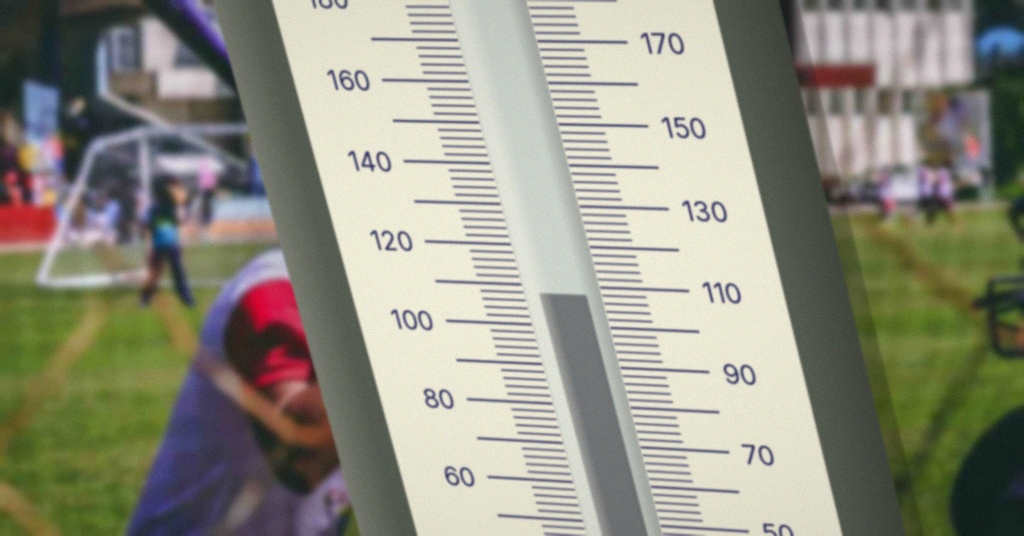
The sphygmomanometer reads 108 mmHg
